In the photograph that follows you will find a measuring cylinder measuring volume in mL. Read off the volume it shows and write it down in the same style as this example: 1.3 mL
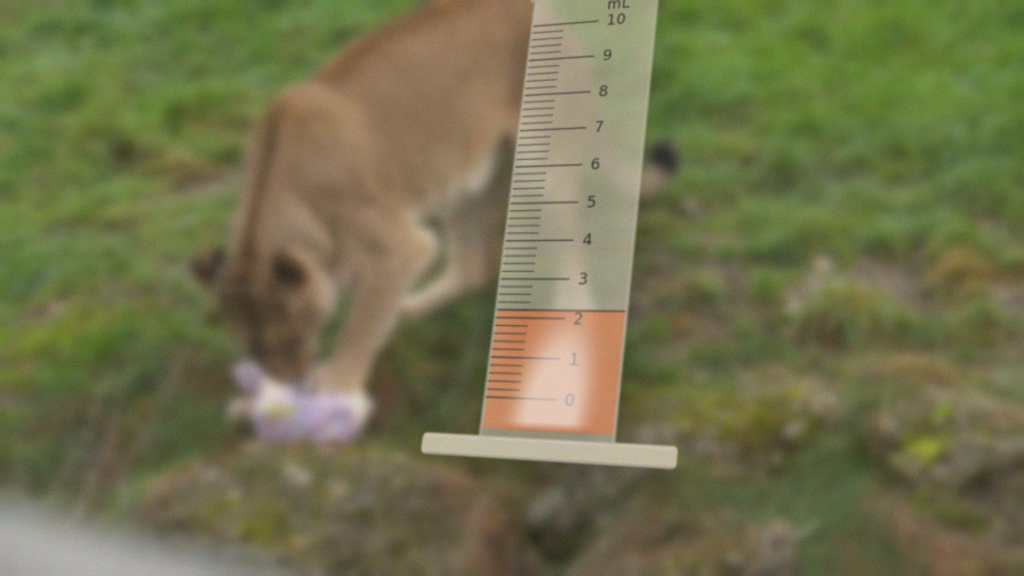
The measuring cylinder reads 2.2 mL
